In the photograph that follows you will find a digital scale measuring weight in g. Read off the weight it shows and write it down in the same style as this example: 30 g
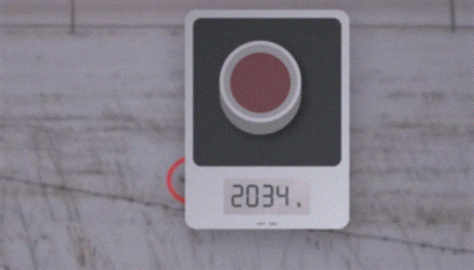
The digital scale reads 2034 g
